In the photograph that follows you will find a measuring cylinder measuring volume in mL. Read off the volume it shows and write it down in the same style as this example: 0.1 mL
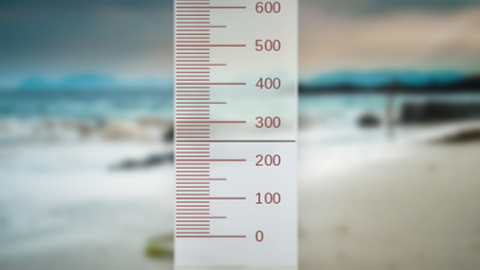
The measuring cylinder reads 250 mL
